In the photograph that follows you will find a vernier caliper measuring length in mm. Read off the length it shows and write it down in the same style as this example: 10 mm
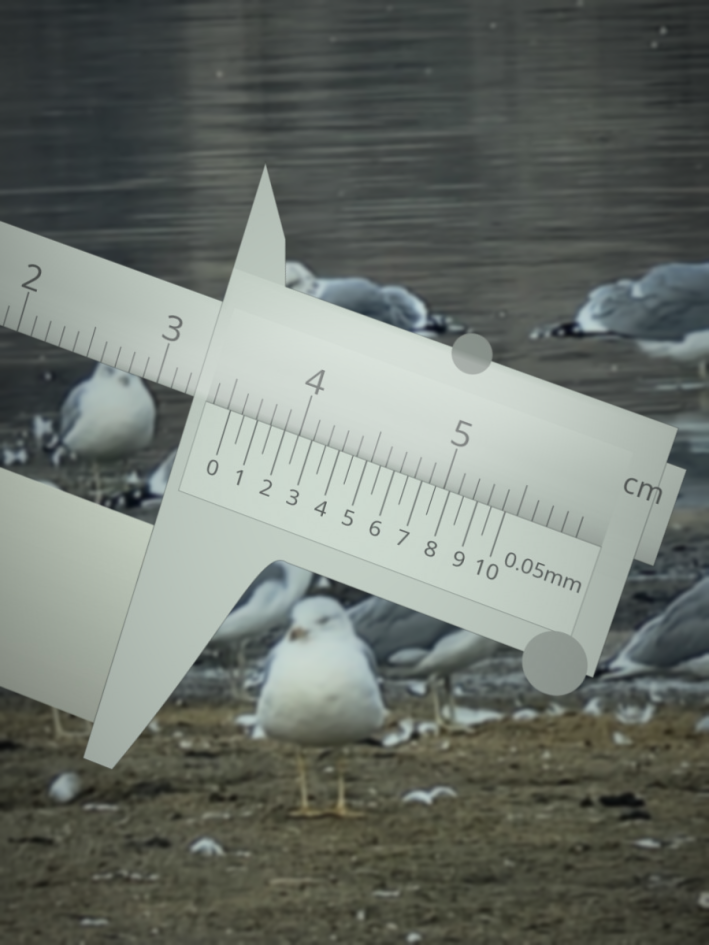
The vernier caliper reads 35.2 mm
